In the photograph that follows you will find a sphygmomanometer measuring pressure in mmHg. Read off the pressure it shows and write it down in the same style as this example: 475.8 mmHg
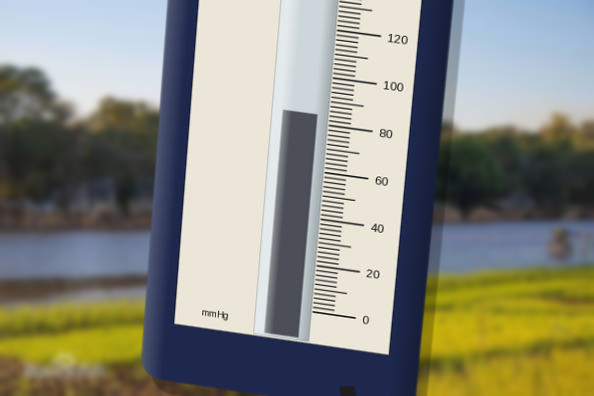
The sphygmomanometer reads 84 mmHg
